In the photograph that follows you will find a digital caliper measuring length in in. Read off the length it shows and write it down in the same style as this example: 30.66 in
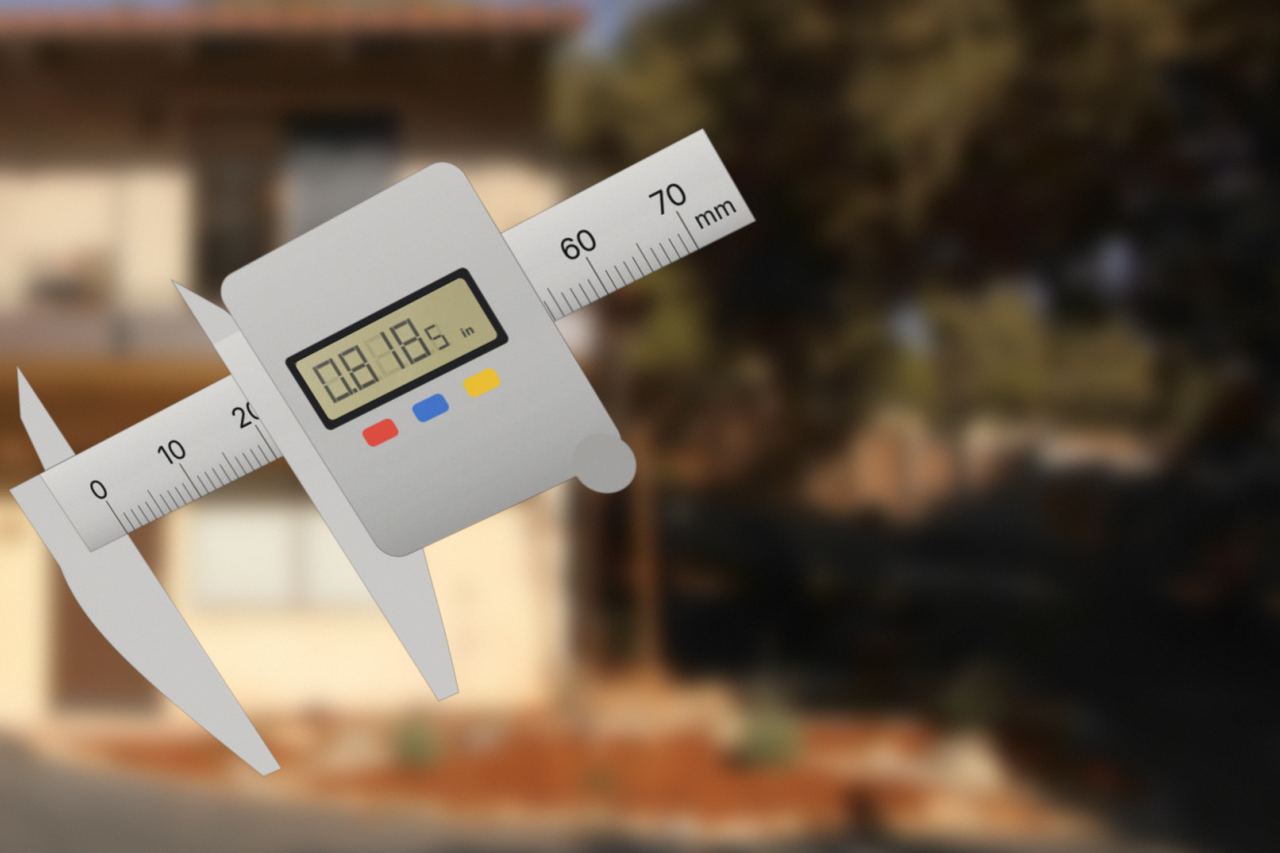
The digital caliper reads 0.8185 in
